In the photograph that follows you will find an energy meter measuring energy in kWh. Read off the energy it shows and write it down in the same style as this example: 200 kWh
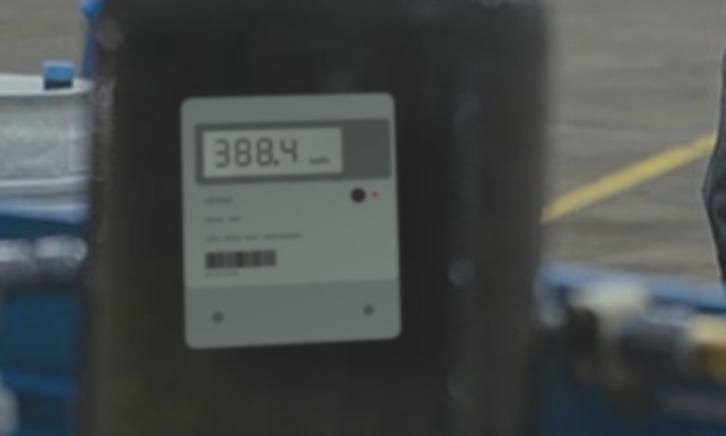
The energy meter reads 388.4 kWh
